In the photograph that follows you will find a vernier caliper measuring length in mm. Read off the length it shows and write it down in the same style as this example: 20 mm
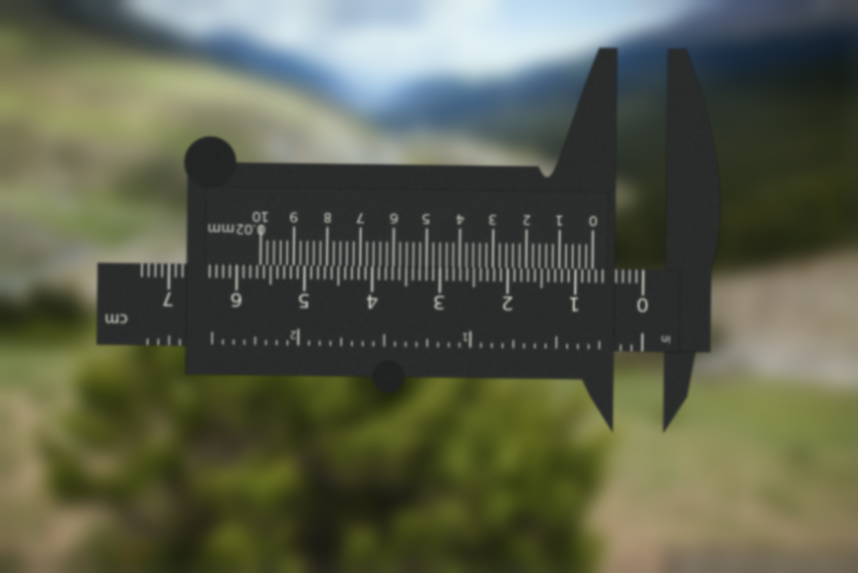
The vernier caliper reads 7.5 mm
